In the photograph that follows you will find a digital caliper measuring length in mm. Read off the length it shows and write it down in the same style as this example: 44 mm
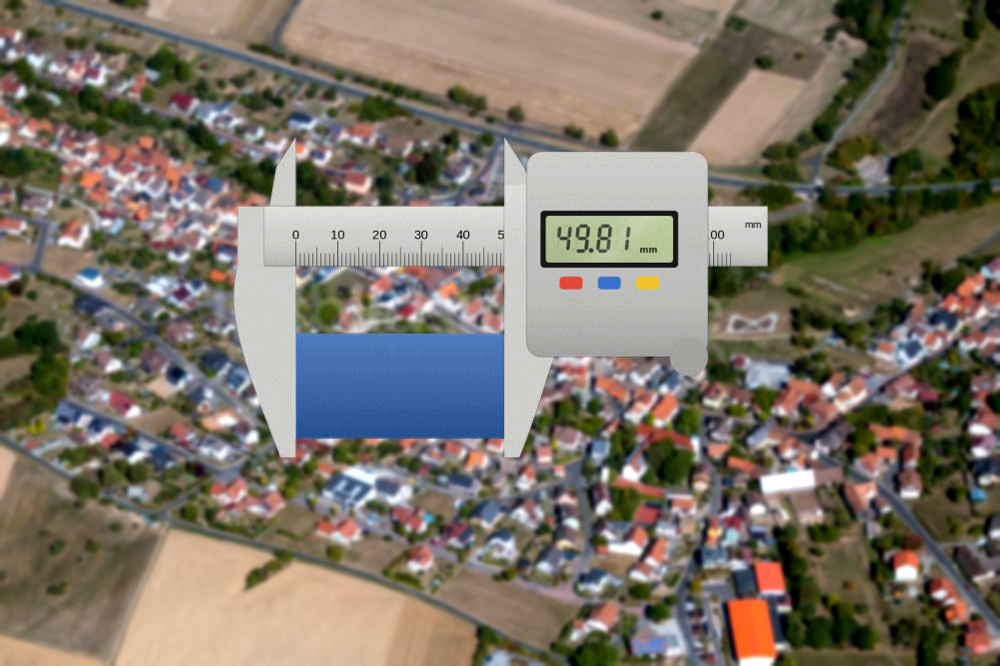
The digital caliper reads 49.81 mm
